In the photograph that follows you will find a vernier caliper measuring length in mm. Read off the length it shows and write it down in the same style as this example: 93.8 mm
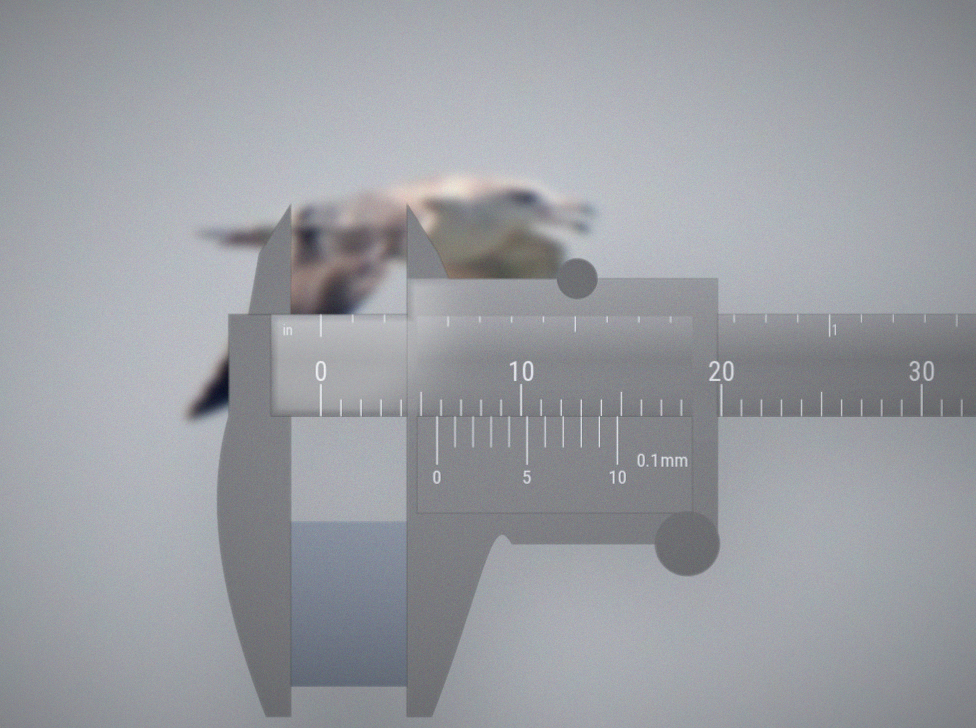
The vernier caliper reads 5.8 mm
